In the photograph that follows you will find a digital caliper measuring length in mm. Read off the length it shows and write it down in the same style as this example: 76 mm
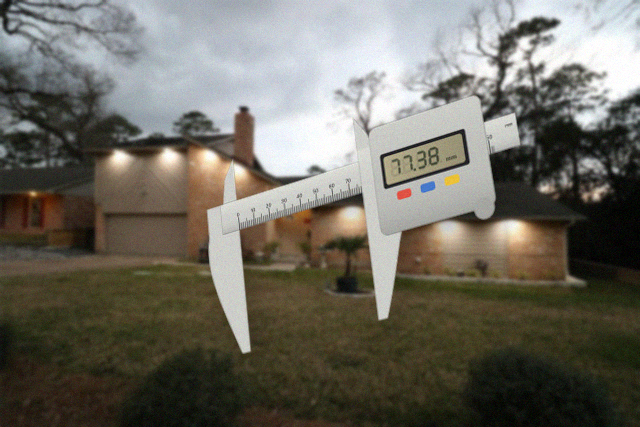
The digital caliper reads 77.38 mm
